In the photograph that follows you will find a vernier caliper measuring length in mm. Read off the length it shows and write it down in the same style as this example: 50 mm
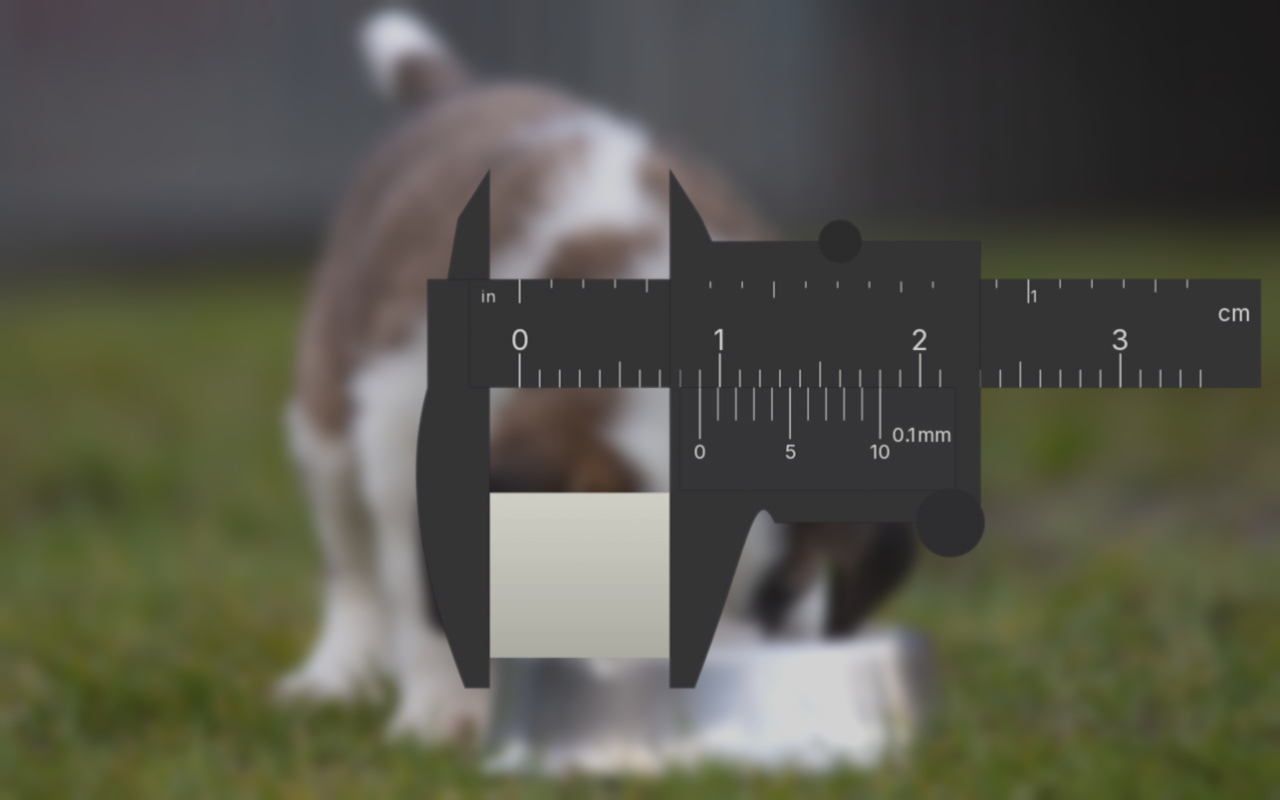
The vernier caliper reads 9.0 mm
